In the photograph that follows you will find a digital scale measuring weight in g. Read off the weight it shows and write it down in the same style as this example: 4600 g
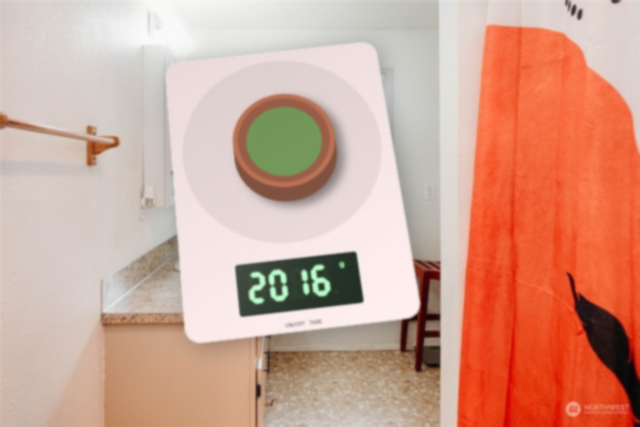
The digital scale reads 2016 g
